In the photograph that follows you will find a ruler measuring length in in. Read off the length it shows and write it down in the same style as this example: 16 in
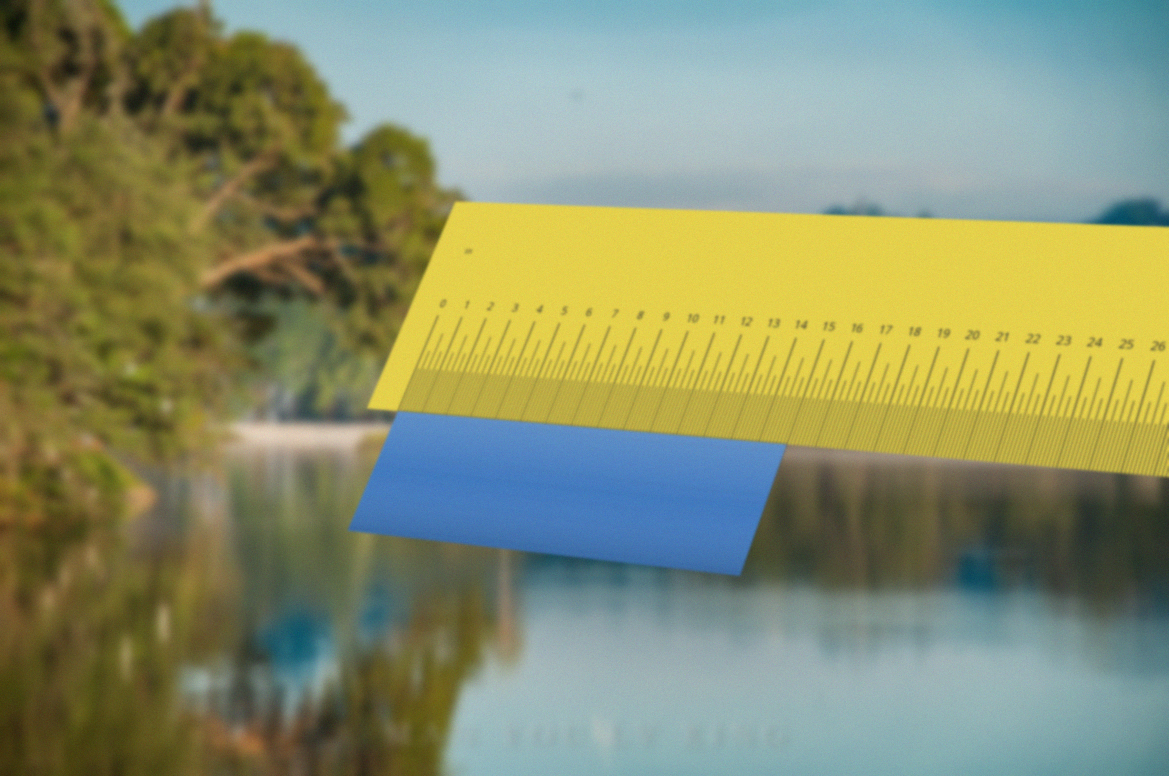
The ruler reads 15 in
